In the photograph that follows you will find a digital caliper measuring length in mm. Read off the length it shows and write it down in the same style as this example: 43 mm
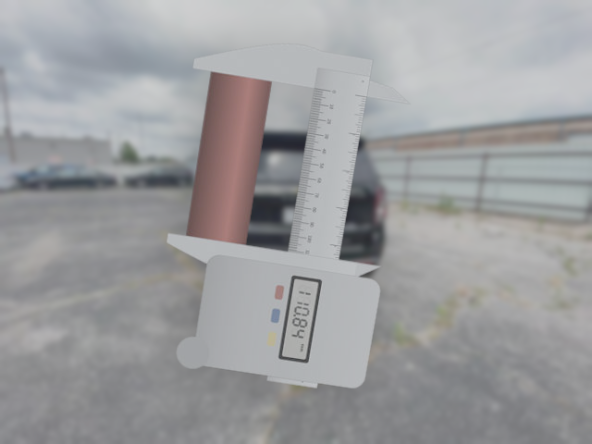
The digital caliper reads 110.84 mm
